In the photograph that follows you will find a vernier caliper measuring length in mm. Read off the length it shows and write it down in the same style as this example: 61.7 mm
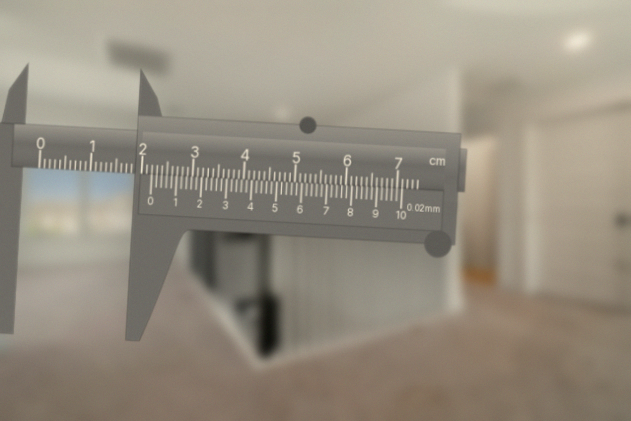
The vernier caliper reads 22.0 mm
